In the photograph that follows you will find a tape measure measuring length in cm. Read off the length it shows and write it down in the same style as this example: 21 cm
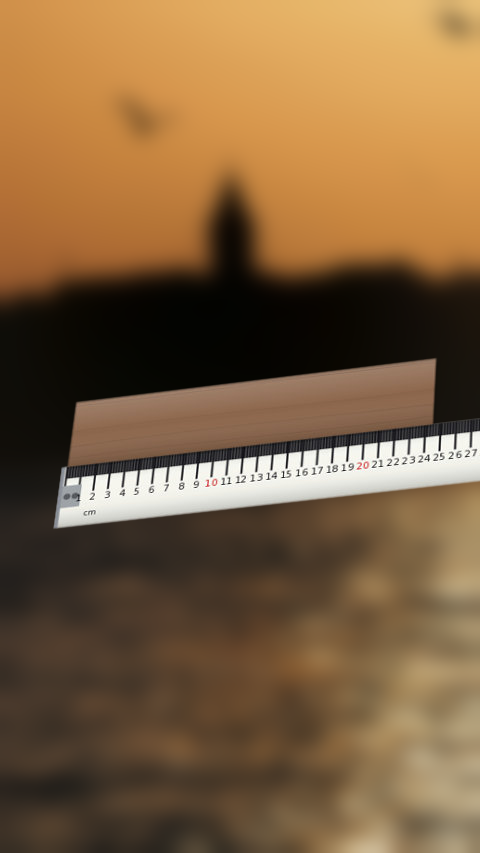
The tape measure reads 24.5 cm
